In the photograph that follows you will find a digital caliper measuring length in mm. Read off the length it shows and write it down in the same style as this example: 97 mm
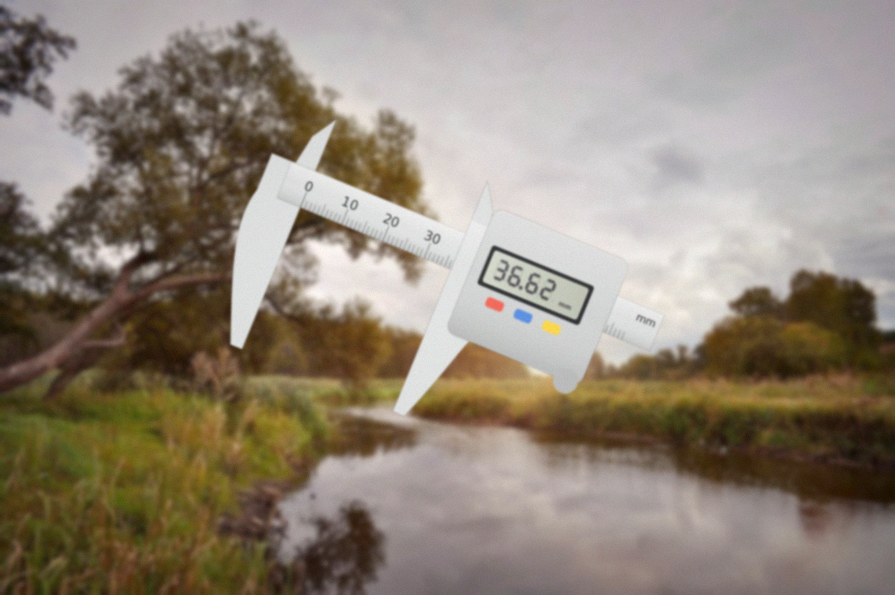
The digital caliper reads 36.62 mm
